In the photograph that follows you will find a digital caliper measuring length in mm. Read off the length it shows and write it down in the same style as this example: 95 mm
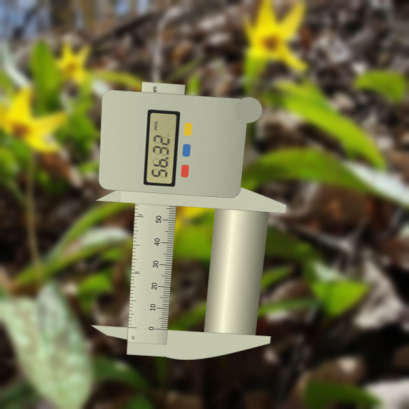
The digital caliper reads 56.32 mm
